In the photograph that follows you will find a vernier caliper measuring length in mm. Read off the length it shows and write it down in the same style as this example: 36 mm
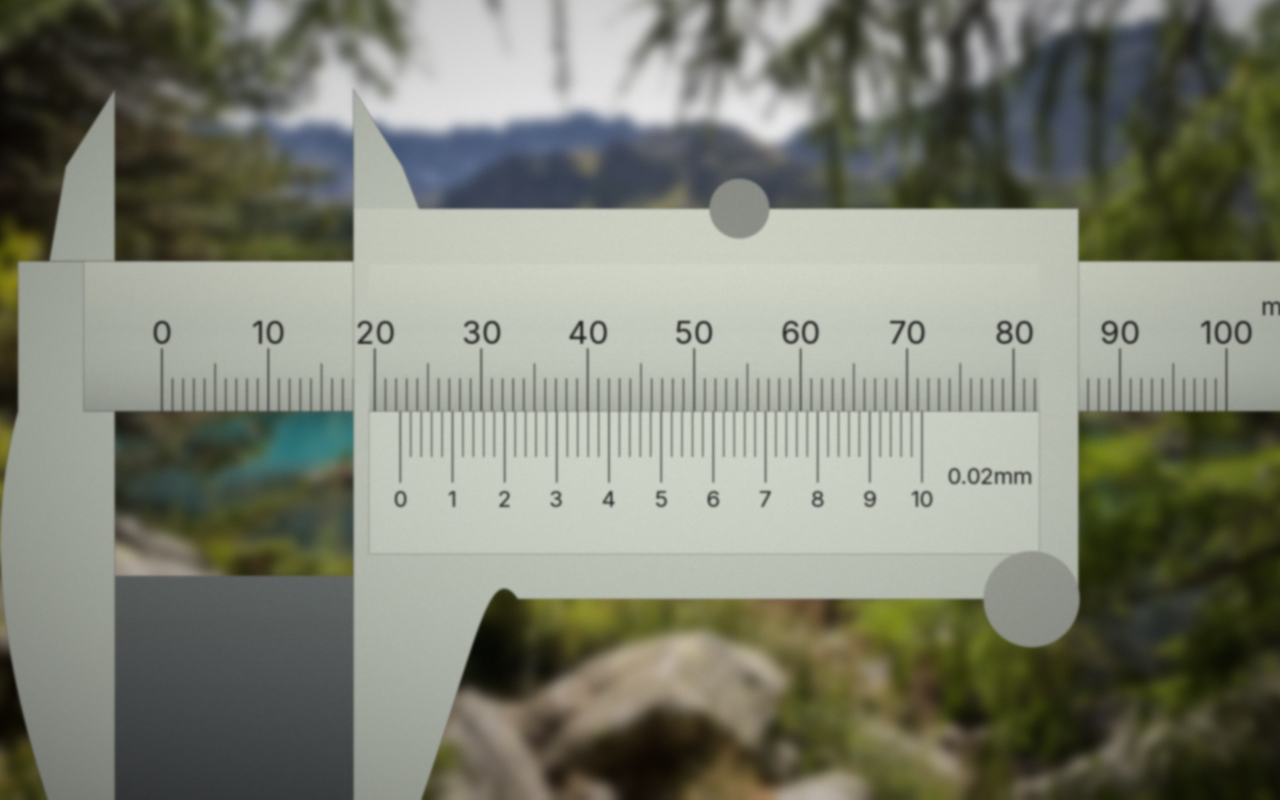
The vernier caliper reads 22.4 mm
